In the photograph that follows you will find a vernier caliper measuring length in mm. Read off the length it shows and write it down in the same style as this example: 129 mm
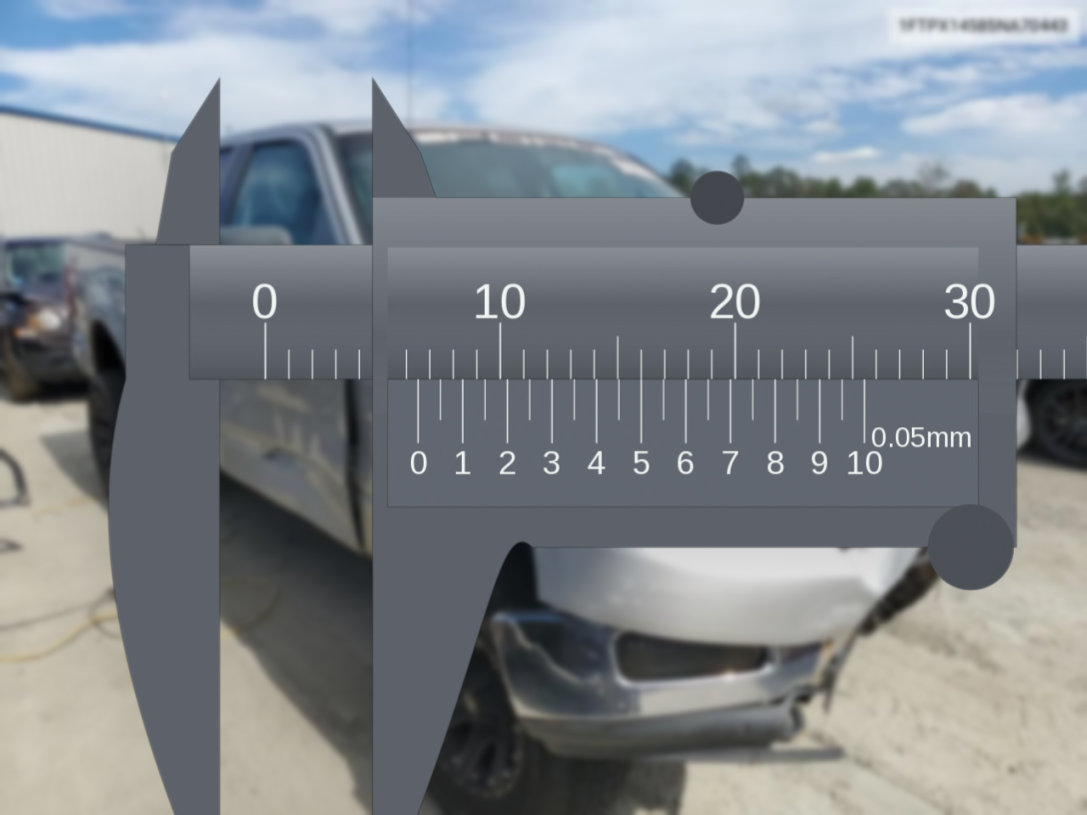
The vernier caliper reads 6.50 mm
